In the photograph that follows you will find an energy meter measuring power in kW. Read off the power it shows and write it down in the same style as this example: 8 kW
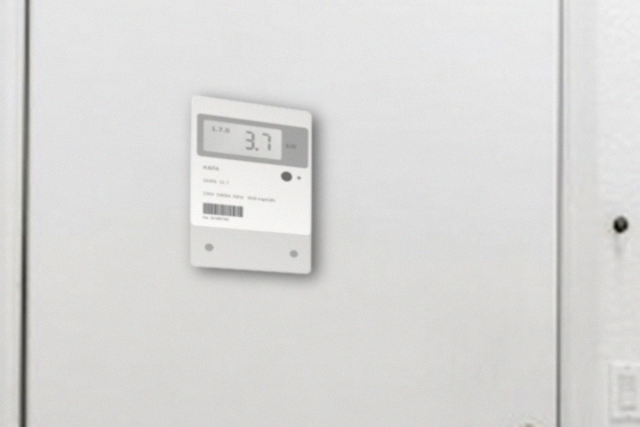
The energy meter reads 3.7 kW
